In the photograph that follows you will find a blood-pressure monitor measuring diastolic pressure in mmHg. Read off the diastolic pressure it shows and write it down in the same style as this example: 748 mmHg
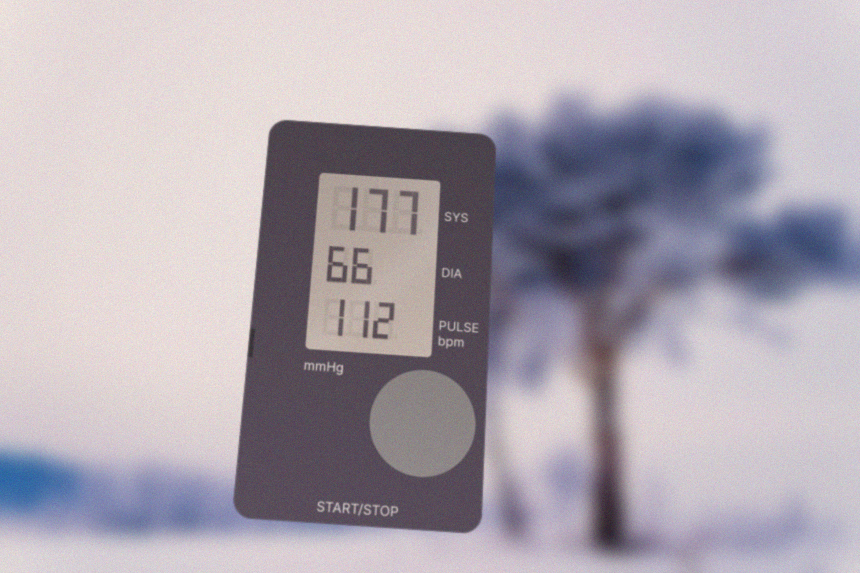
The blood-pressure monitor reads 66 mmHg
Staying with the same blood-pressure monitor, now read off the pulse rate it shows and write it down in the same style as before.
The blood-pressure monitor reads 112 bpm
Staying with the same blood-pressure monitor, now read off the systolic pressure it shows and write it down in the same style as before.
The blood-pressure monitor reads 177 mmHg
